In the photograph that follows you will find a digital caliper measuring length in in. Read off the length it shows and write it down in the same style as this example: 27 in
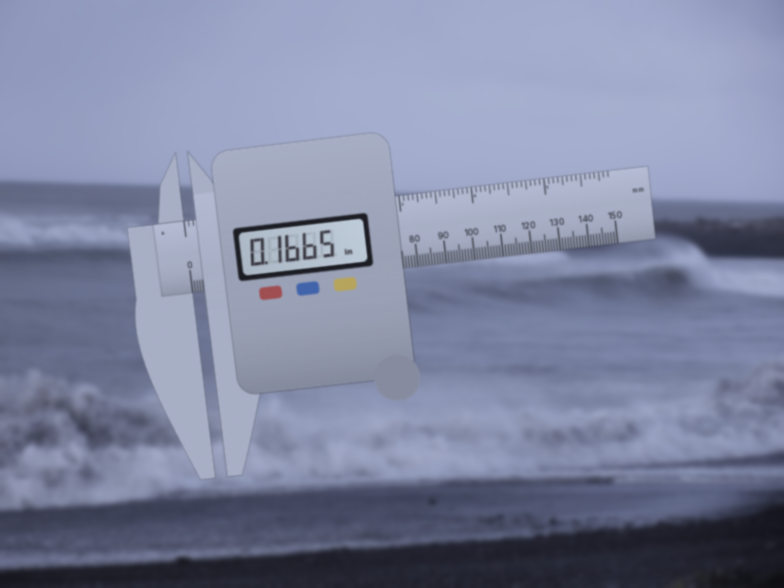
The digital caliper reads 0.1665 in
